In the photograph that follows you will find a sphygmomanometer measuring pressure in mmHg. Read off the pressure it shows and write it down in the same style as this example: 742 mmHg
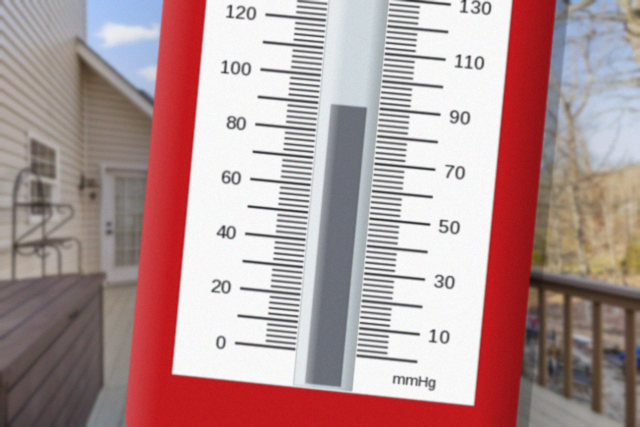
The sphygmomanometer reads 90 mmHg
